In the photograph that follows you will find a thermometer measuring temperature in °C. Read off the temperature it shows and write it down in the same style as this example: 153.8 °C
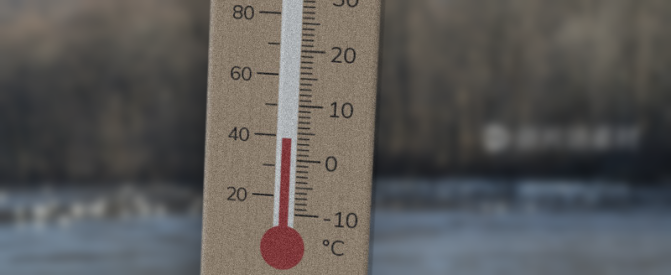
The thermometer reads 4 °C
